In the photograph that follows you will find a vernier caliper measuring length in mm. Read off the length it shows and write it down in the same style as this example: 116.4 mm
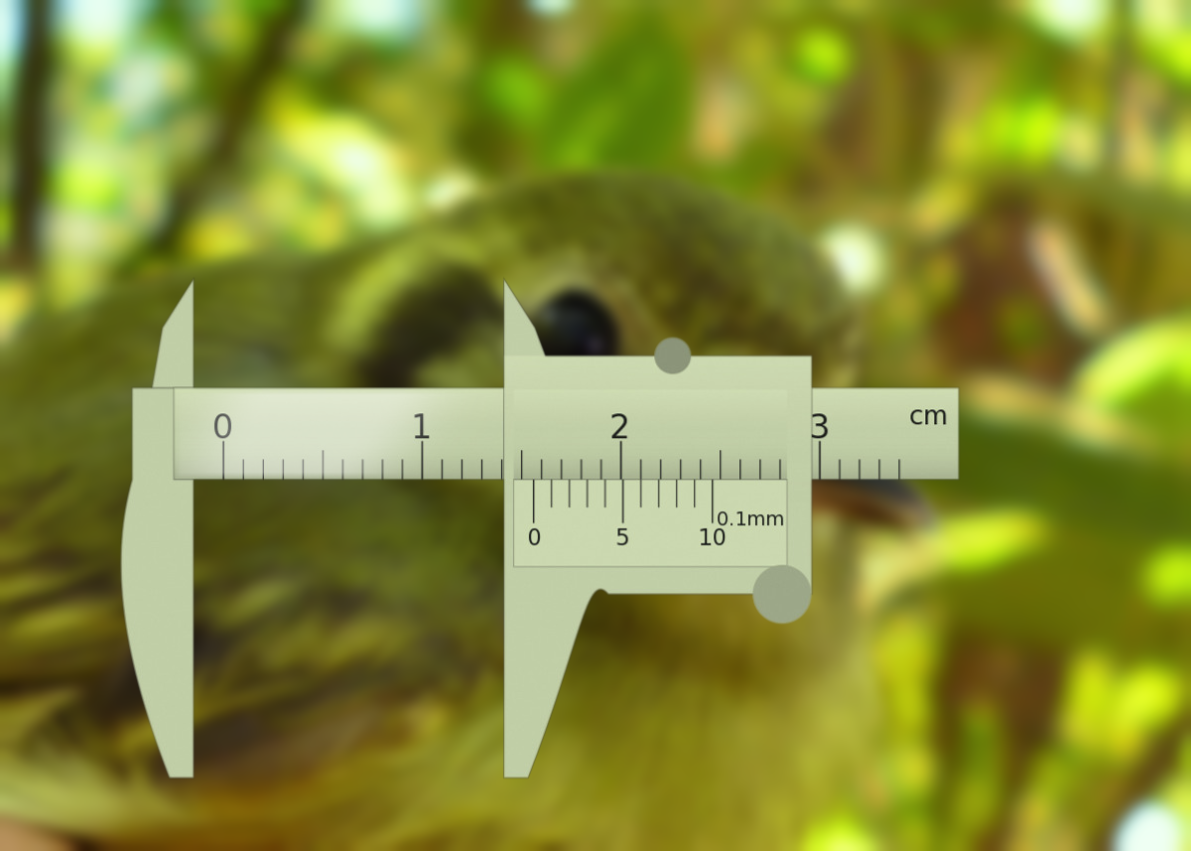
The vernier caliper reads 15.6 mm
